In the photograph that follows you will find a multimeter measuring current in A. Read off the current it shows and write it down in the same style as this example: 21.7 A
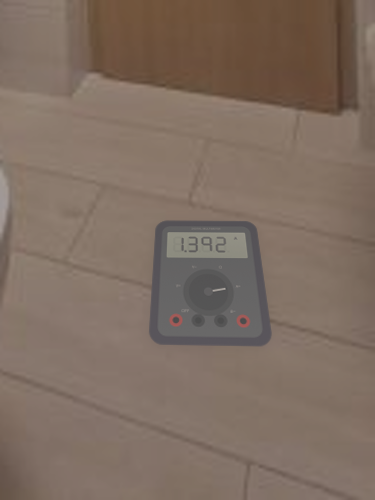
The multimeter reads 1.392 A
